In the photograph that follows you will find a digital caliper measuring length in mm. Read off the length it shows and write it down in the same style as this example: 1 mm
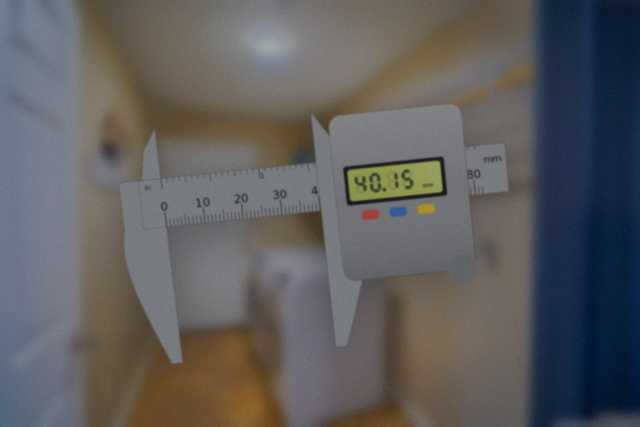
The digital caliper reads 40.15 mm
